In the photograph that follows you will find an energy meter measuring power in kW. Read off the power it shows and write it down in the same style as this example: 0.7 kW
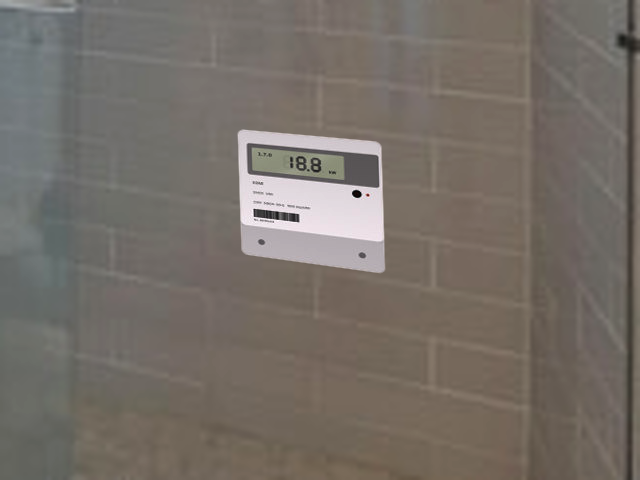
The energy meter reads 18.8 kW
